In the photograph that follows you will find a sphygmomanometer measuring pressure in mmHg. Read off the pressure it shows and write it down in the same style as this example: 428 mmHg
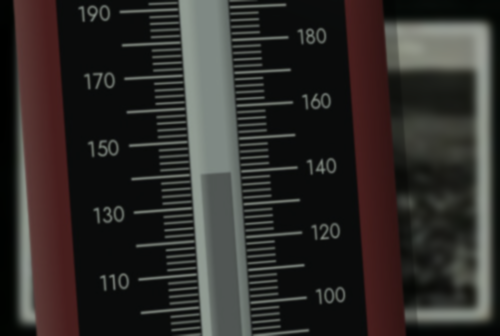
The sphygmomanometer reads 140 mmHg
